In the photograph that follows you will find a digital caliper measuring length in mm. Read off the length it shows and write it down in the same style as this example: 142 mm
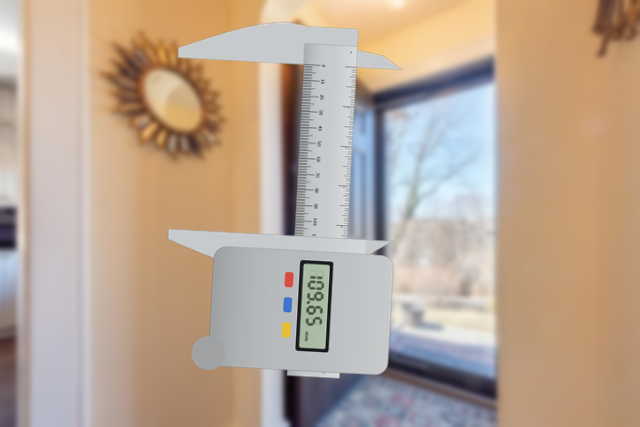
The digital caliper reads 109.65 mm
